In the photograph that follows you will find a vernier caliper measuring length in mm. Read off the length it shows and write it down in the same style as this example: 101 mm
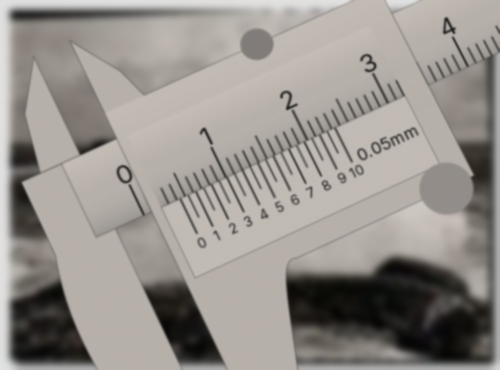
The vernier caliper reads 4.4 mm
